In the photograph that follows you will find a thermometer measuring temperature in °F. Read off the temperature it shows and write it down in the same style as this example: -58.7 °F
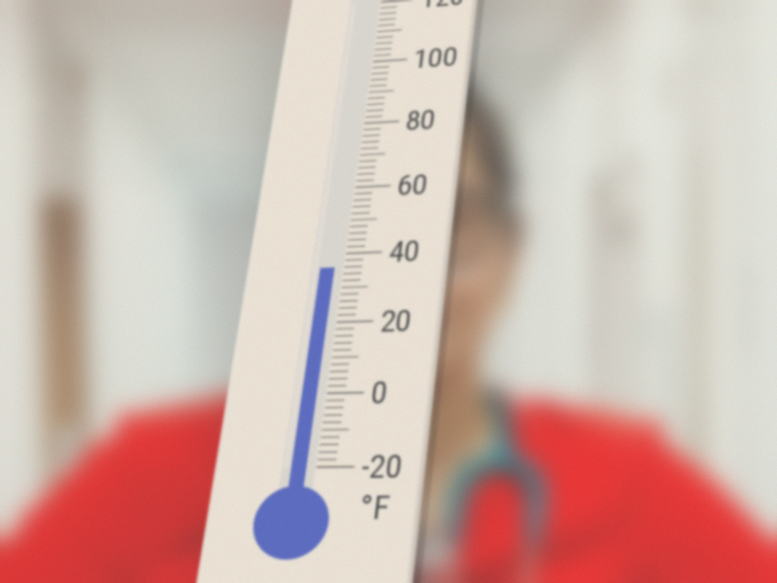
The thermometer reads 36 °F
